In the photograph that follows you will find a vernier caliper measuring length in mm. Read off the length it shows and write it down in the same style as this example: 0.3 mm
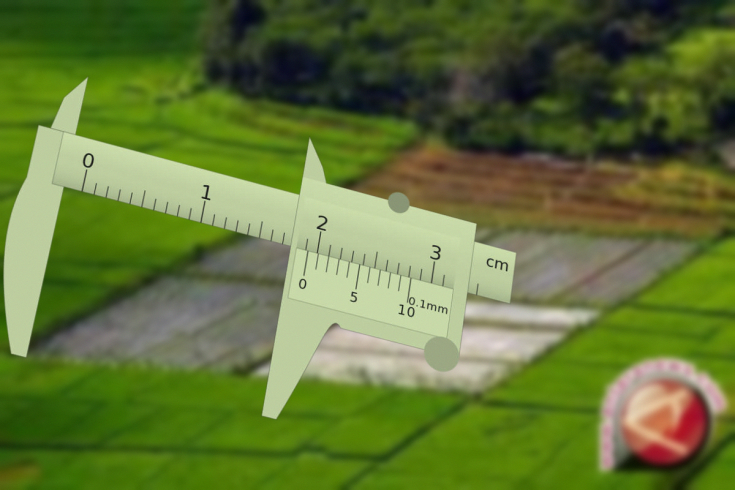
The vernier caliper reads 19.2 mm
